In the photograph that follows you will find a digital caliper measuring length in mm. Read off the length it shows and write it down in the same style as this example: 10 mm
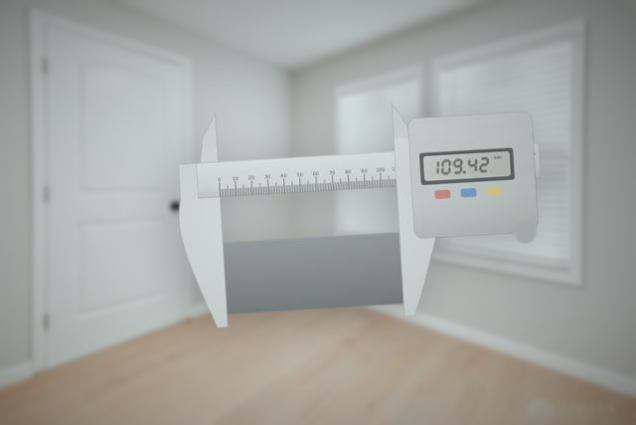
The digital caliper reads 109.42 mm
